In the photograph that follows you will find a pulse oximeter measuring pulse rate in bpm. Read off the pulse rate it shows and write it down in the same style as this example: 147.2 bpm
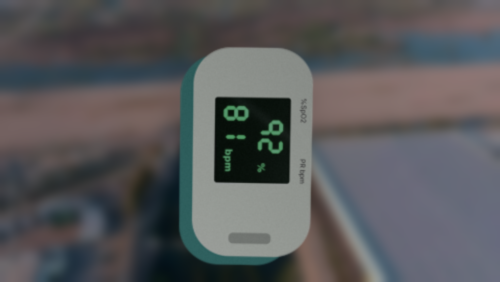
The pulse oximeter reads 81 bpm
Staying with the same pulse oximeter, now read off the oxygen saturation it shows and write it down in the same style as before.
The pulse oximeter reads 92 %
